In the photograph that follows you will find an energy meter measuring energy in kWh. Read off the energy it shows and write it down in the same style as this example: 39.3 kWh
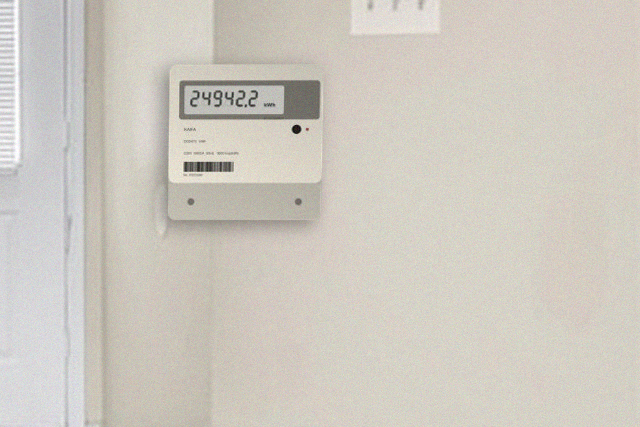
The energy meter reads 24942.2 kWh
